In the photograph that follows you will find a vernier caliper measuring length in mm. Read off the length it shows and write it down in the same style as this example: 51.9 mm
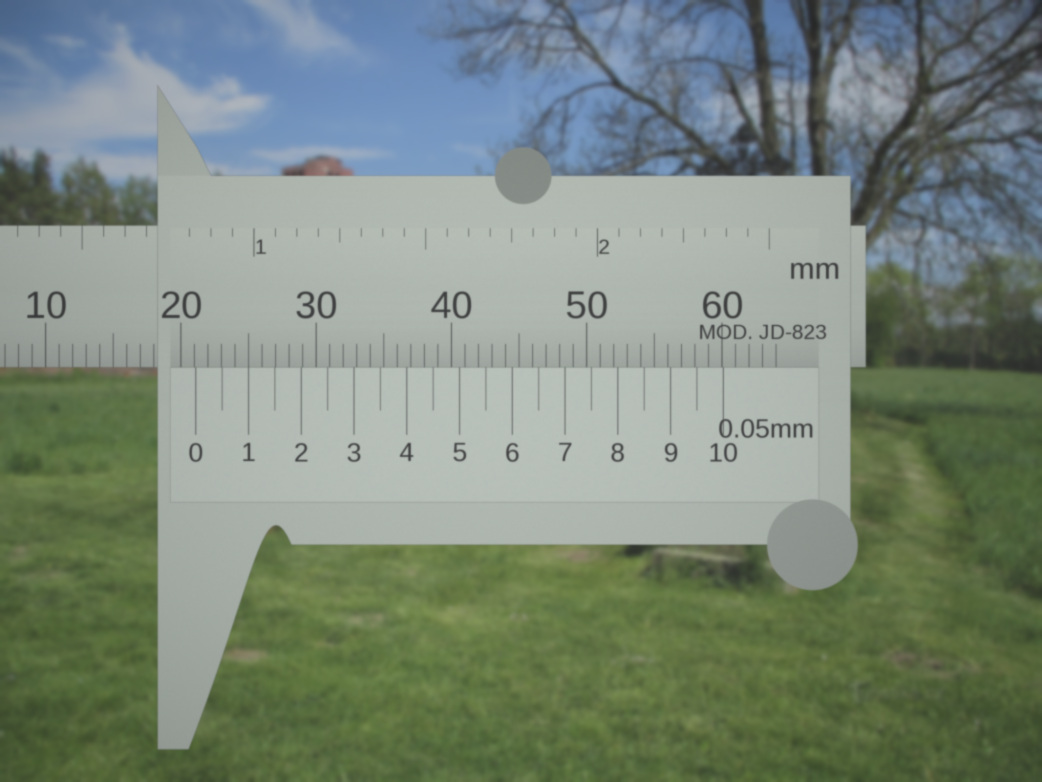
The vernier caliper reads 21.1 mm
